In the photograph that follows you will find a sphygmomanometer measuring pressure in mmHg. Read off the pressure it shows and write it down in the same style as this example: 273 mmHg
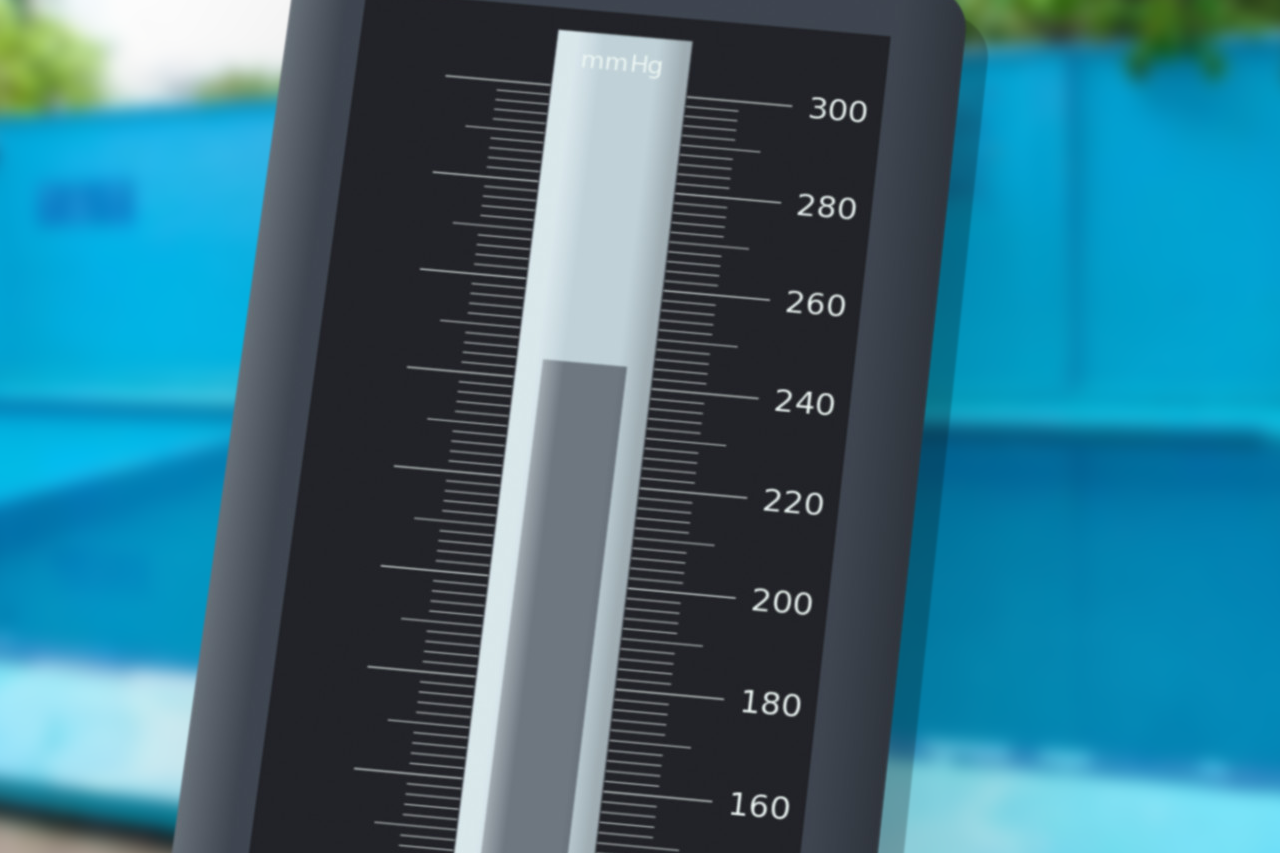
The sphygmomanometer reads 244 mmHg
